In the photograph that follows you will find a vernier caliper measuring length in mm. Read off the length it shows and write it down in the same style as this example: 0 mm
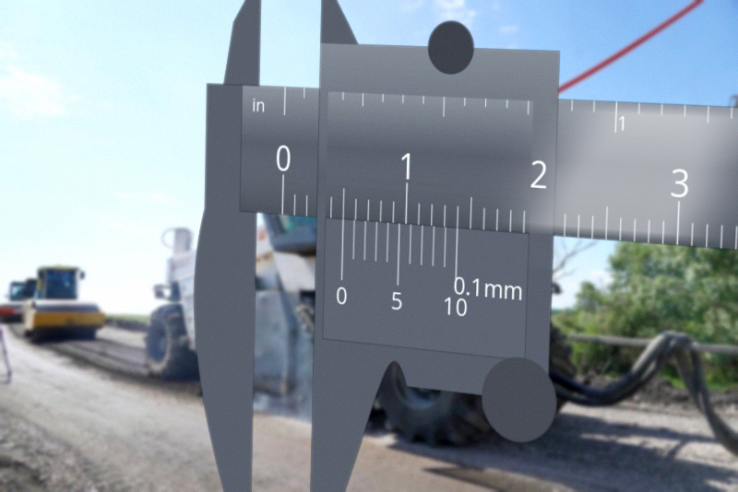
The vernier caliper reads 5.0 mm
